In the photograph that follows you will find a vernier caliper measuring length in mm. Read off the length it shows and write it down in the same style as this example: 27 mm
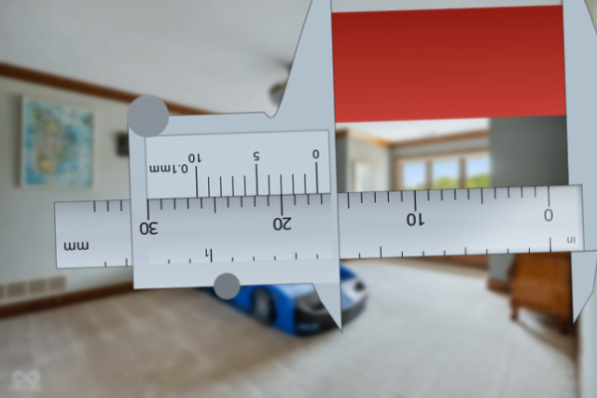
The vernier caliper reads 17.3 mm
